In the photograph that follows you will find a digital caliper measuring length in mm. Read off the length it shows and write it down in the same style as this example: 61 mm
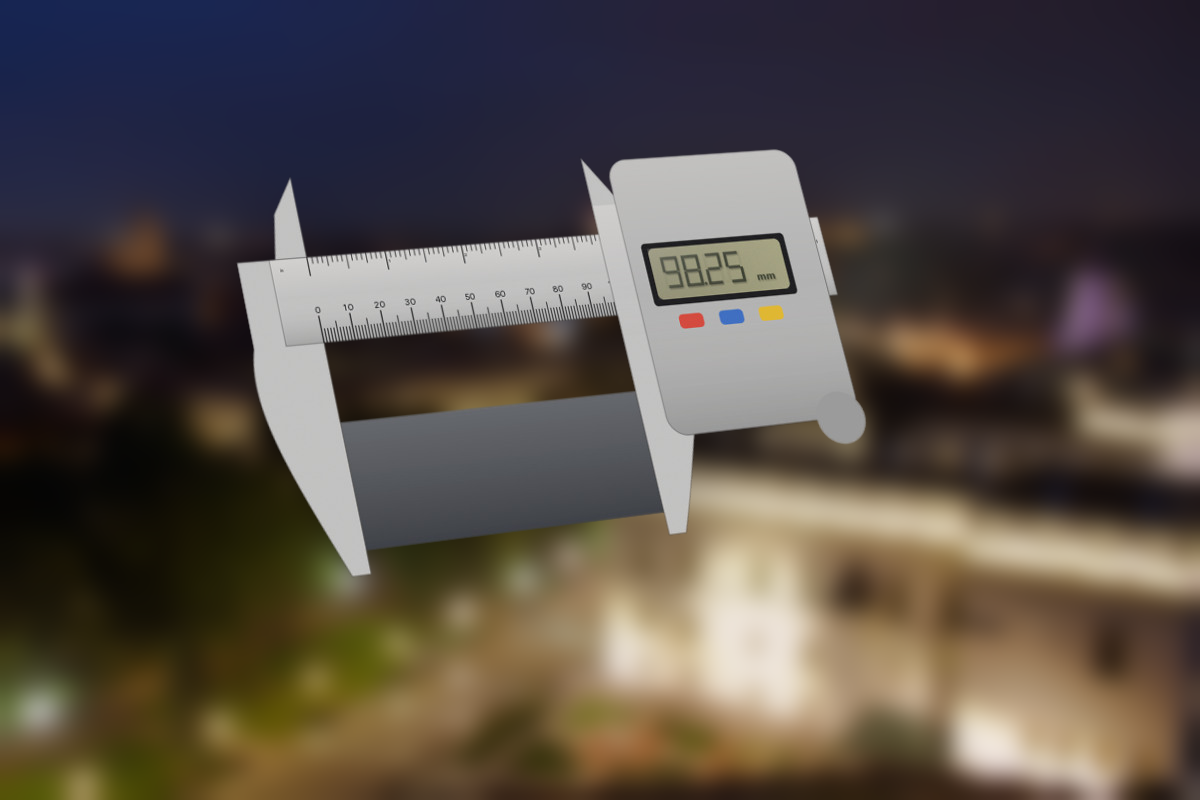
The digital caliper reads 98.25 mm
